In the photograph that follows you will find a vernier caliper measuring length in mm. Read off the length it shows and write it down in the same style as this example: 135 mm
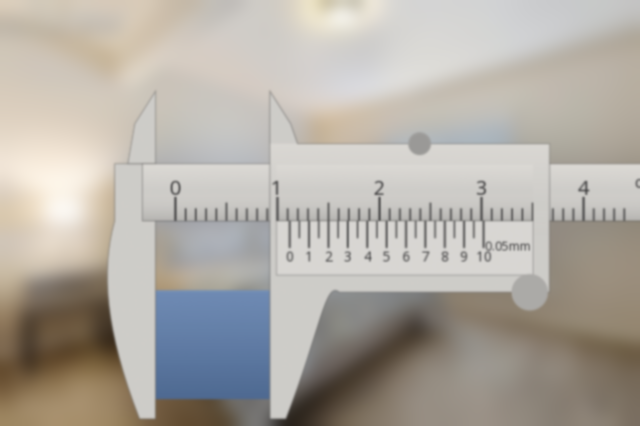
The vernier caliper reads 11.2 mm
